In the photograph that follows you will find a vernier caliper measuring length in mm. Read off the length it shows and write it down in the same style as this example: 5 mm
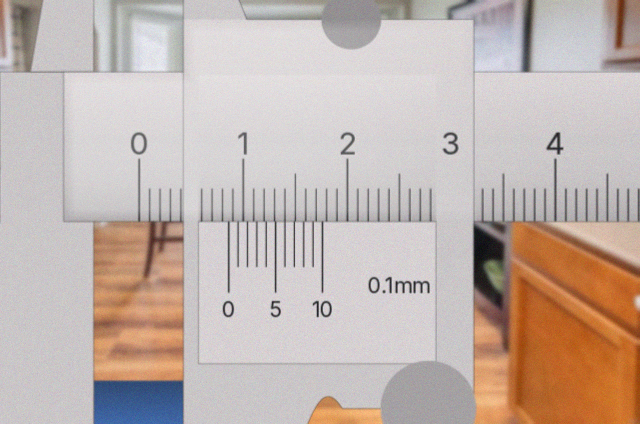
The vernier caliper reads 8.6 mm
